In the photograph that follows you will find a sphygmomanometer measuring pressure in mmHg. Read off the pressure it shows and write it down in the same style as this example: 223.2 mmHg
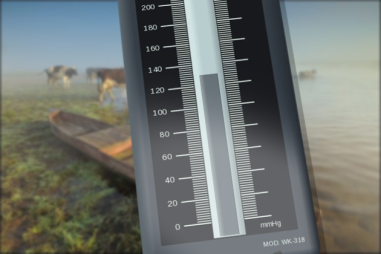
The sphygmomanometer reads 130 mmHg
